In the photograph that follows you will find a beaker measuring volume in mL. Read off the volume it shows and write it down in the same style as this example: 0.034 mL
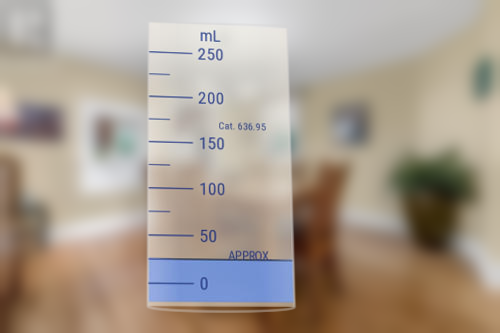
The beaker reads 25 mL
